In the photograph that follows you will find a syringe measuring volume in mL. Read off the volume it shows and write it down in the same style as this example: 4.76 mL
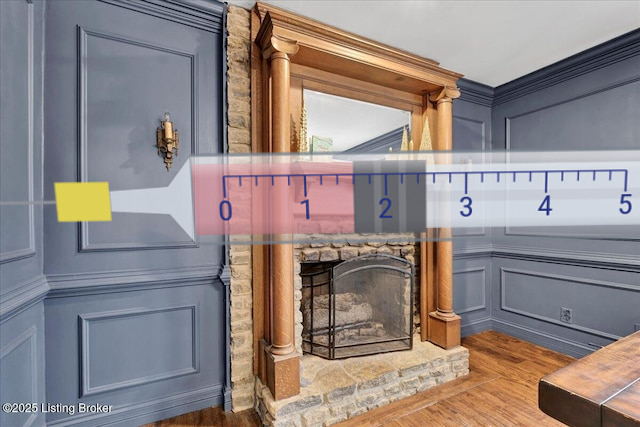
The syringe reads 1.6 mL
